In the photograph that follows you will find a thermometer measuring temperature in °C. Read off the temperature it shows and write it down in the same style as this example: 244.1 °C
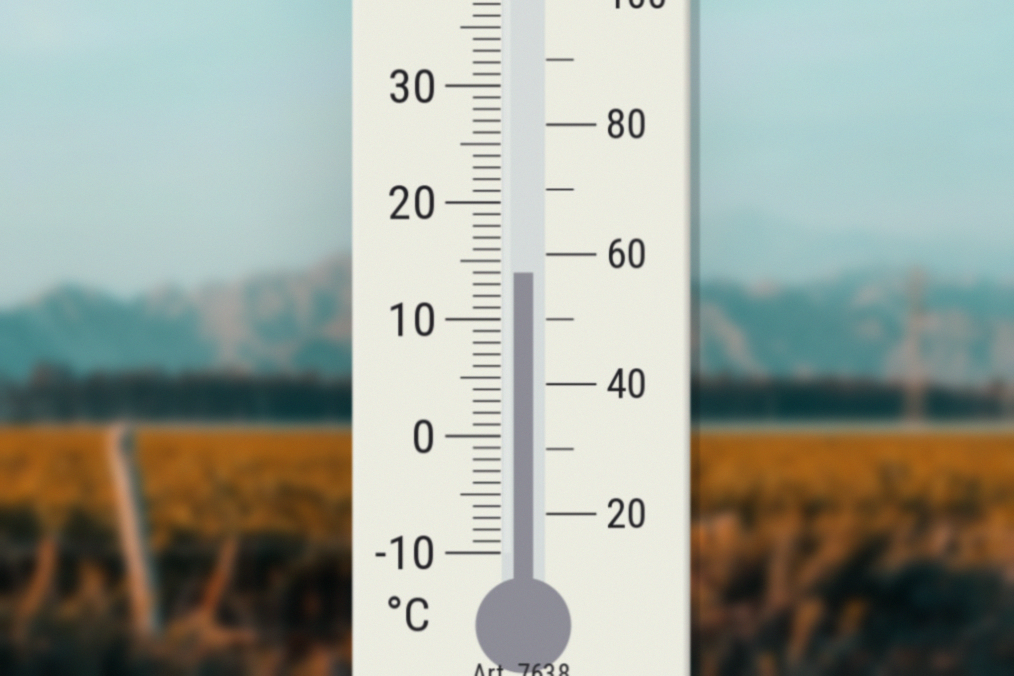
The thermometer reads 14 °C
